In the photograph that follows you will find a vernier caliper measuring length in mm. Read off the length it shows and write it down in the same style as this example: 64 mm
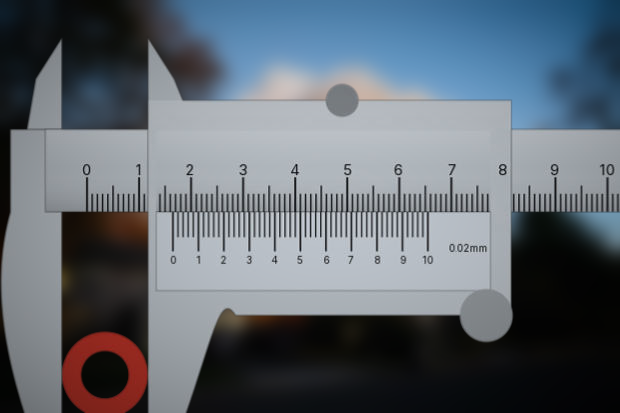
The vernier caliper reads 16.5 mm
